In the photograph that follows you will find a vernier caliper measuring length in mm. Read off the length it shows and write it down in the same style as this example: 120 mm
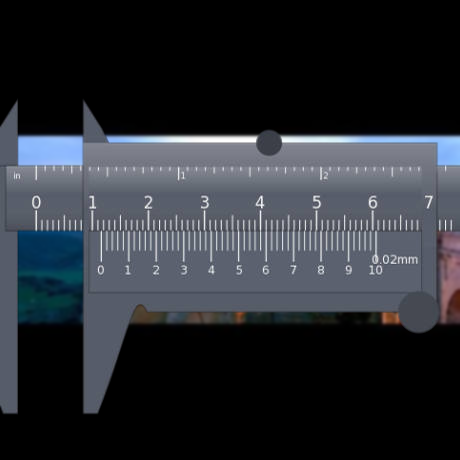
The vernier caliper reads 11.6 mm
